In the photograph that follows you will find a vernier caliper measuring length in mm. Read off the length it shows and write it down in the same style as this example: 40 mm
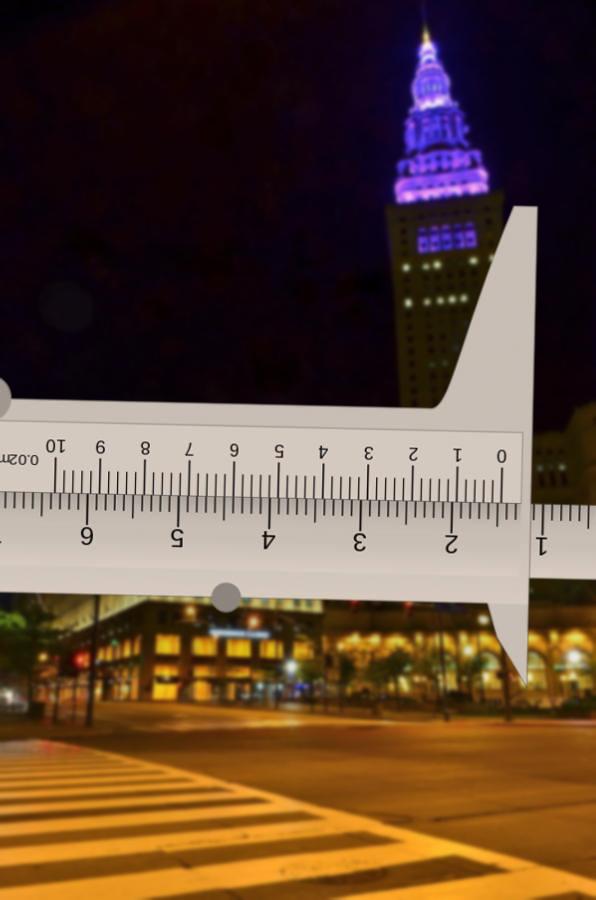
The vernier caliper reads 14.6 mm
